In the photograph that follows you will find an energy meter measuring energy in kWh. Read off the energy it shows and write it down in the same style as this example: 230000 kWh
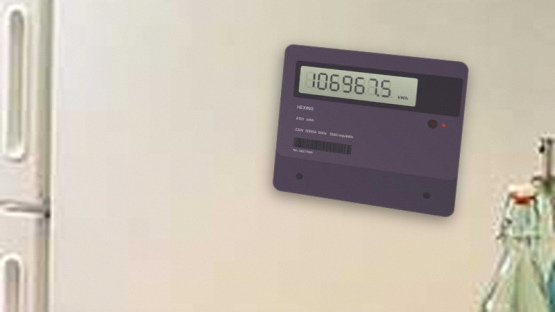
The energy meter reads 106967.5 kWh
